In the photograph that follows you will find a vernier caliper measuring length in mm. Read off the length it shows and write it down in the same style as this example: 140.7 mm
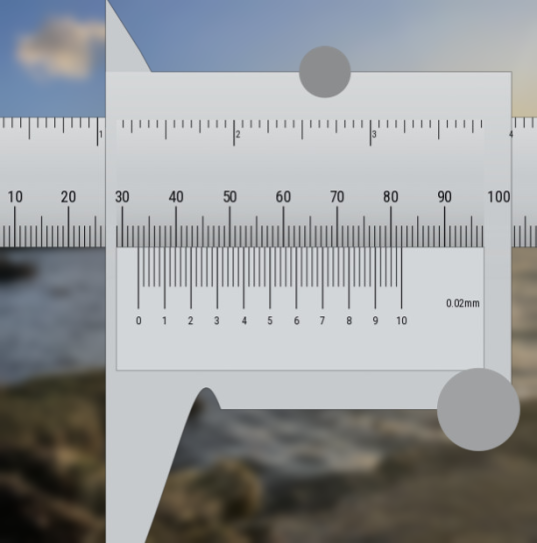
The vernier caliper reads 33.0 mm
